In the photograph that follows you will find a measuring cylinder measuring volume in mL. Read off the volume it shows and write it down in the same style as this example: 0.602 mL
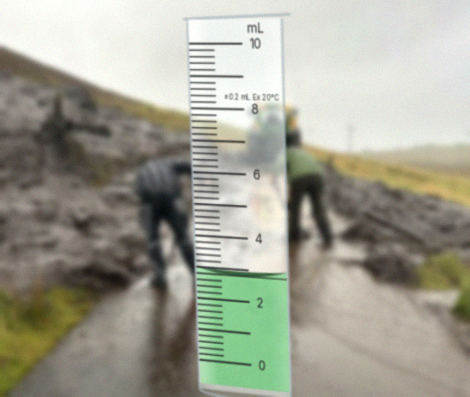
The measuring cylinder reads 2.8 mL
